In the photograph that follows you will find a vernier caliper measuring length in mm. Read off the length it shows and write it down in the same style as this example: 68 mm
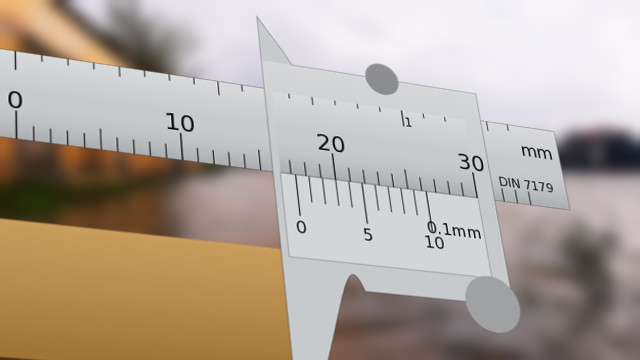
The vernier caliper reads 17.3 mm
